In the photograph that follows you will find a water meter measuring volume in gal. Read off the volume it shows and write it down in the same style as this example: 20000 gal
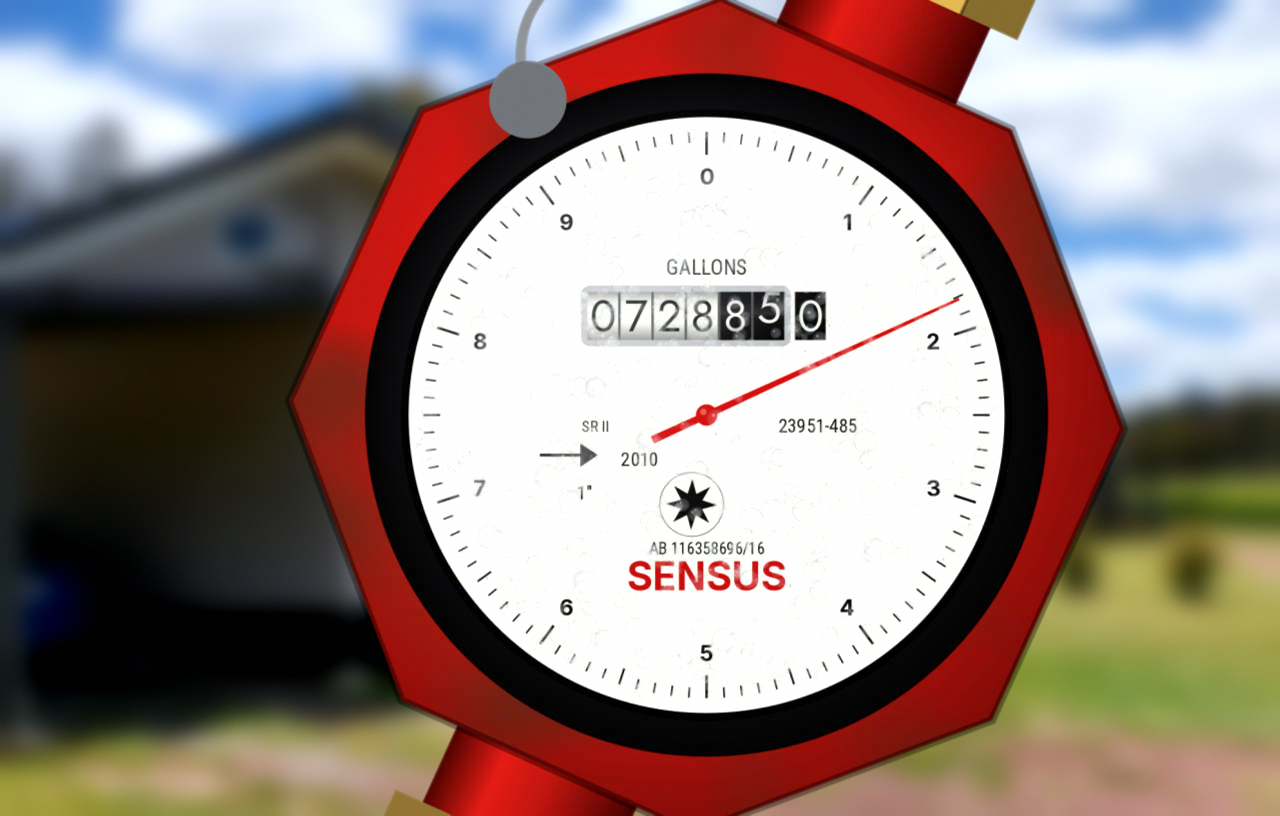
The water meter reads 728851.8 gal
